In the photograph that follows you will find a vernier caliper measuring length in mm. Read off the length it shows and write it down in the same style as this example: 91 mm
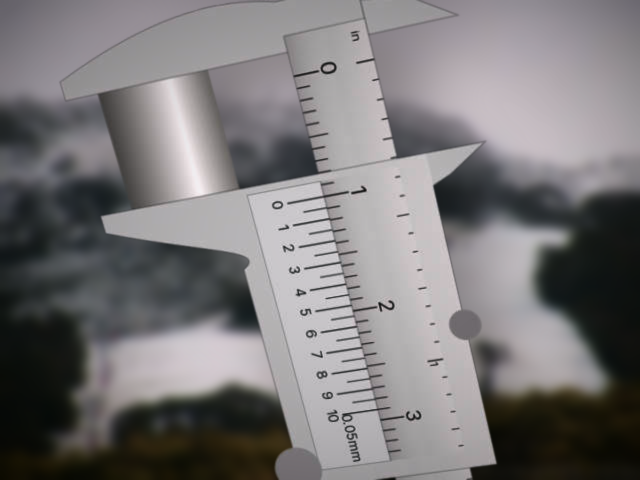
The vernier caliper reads 10.0 mm
